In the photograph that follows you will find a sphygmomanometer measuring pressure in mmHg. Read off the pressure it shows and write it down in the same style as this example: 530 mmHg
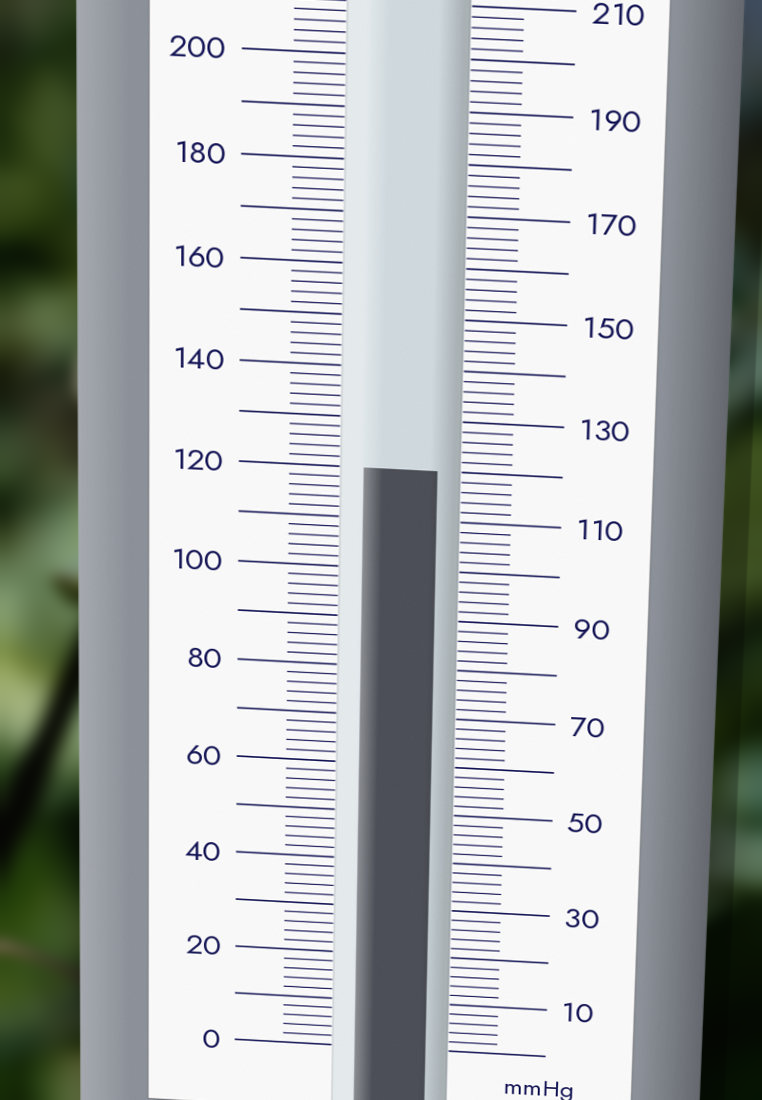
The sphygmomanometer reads 120 mmHg
